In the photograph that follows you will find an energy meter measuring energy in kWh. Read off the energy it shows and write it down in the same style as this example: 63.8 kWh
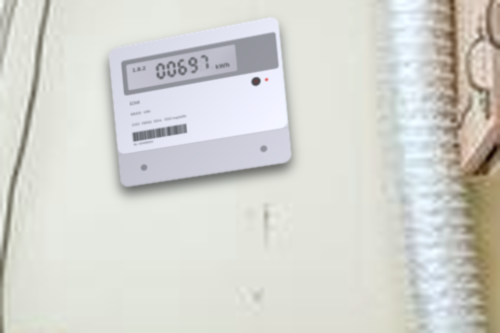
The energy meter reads 697 kWh
